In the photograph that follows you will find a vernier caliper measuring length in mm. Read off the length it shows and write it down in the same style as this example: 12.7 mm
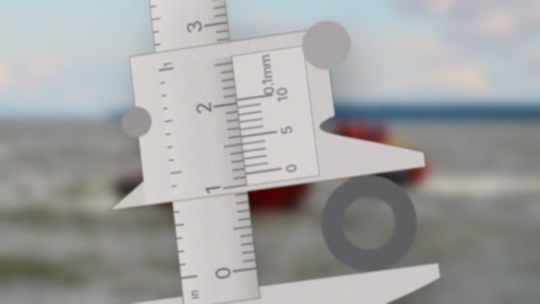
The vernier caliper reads 11.4 mm
